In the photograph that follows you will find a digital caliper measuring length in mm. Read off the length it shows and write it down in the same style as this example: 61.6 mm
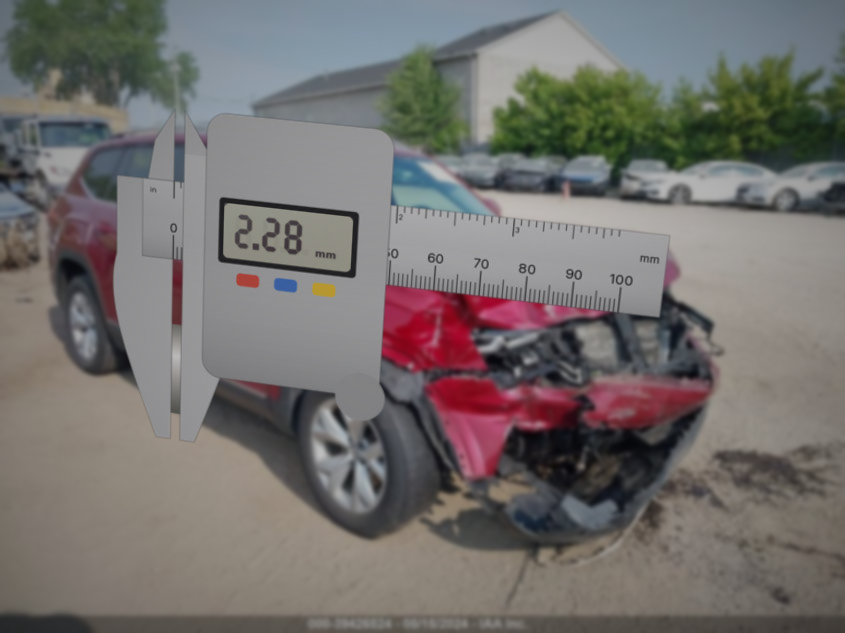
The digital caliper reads 2.28 mm
